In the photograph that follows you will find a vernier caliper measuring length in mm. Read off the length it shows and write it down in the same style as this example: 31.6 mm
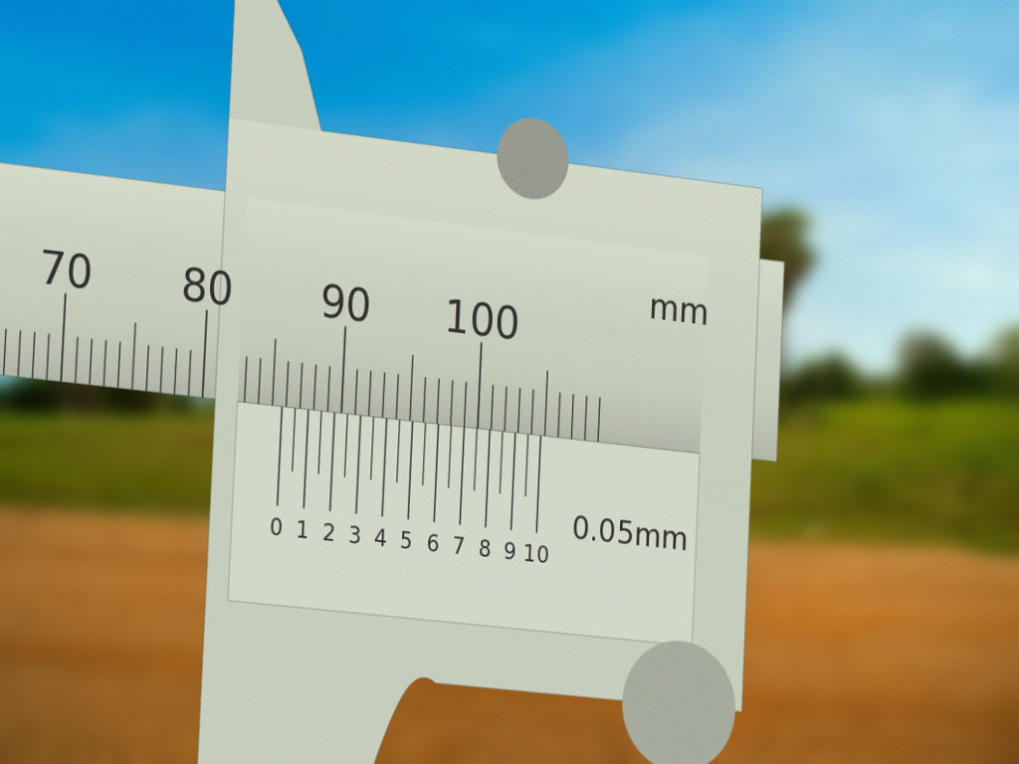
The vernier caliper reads 85.7 mm
